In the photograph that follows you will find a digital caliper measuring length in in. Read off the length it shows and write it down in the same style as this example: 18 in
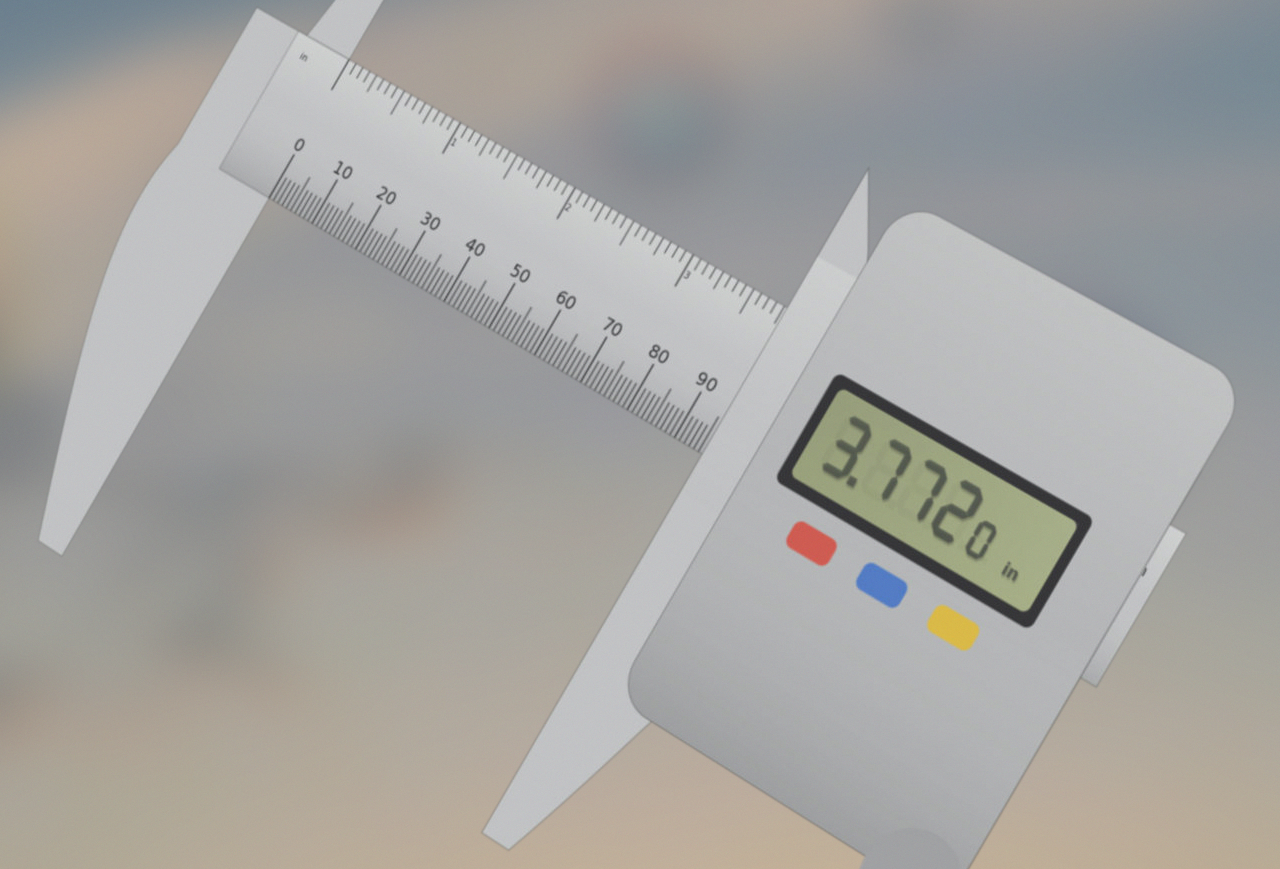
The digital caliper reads 3.7720 in
